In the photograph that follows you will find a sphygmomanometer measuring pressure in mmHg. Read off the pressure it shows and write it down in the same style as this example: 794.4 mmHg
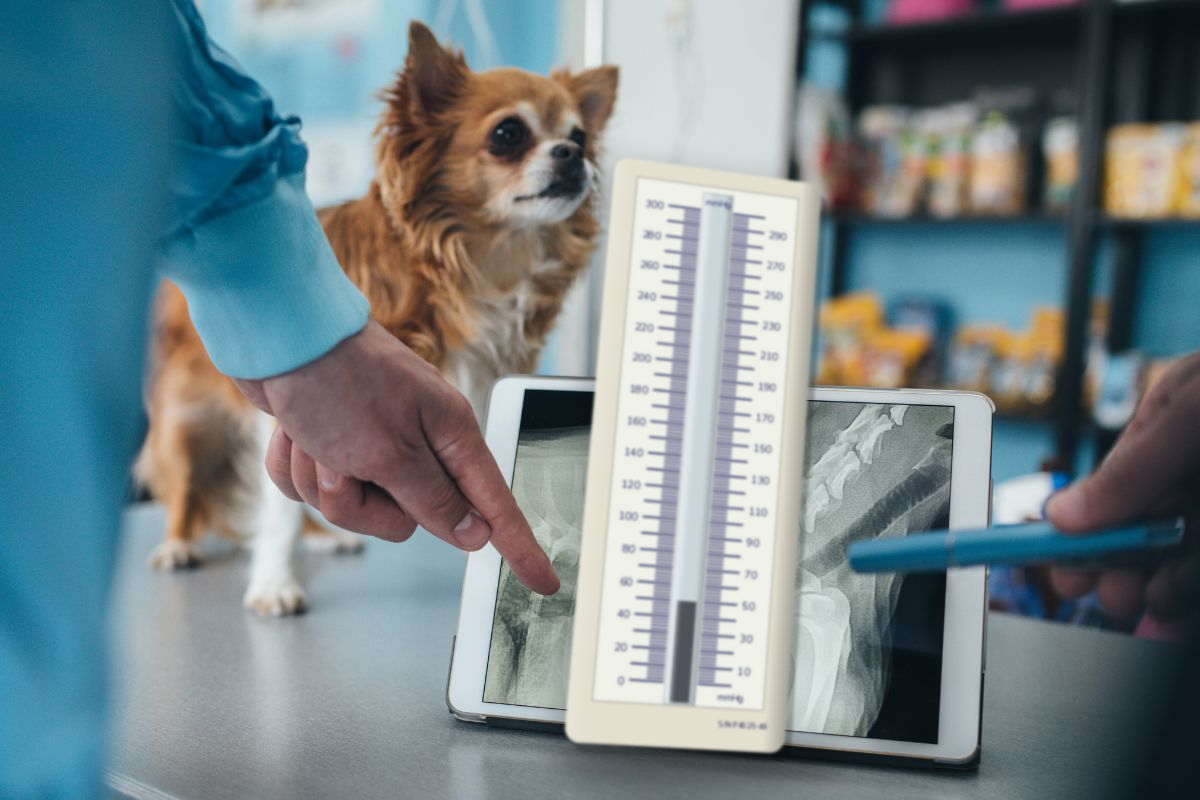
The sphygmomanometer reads 50 mmHg
